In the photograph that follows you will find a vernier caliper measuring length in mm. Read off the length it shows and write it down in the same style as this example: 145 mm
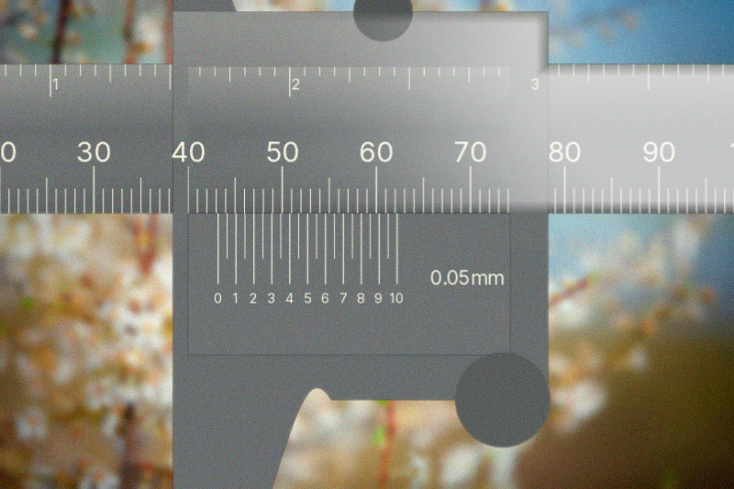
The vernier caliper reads 43.2 mm
